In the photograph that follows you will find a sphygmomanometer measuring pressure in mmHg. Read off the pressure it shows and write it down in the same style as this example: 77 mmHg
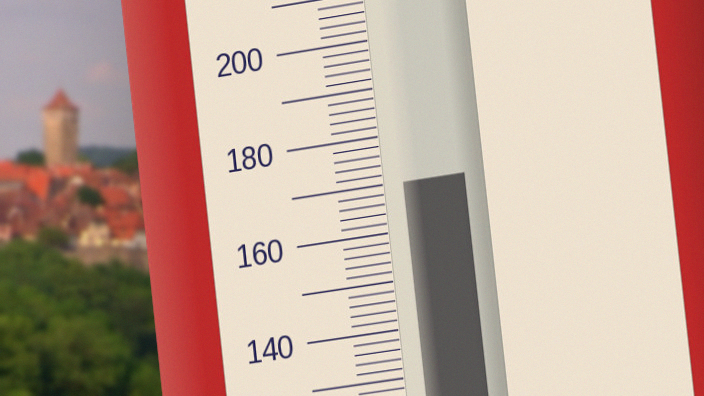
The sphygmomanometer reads 170 mmHg
